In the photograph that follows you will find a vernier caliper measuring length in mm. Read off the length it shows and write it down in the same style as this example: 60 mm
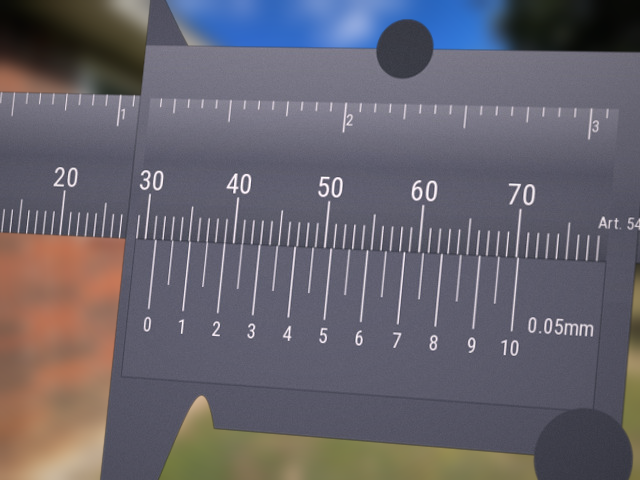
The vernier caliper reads 31.2 mm
